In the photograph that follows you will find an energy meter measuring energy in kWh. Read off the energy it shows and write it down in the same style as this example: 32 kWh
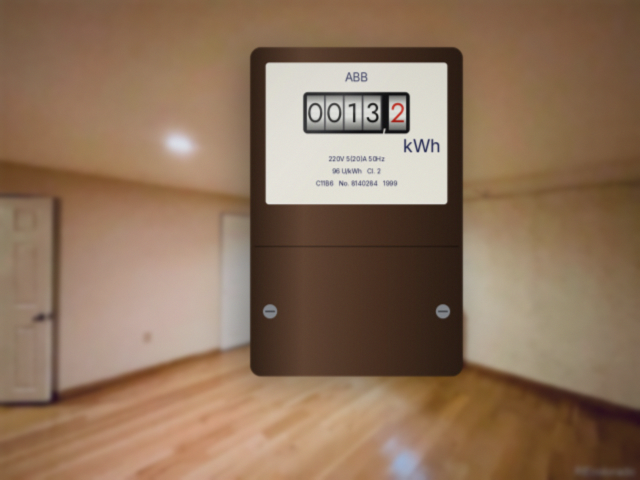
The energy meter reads 13.2 kWh
